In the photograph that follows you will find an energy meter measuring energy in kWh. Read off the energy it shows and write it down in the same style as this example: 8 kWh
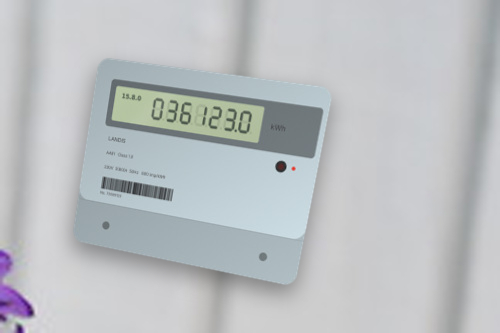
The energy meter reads 36123.0 kWh
